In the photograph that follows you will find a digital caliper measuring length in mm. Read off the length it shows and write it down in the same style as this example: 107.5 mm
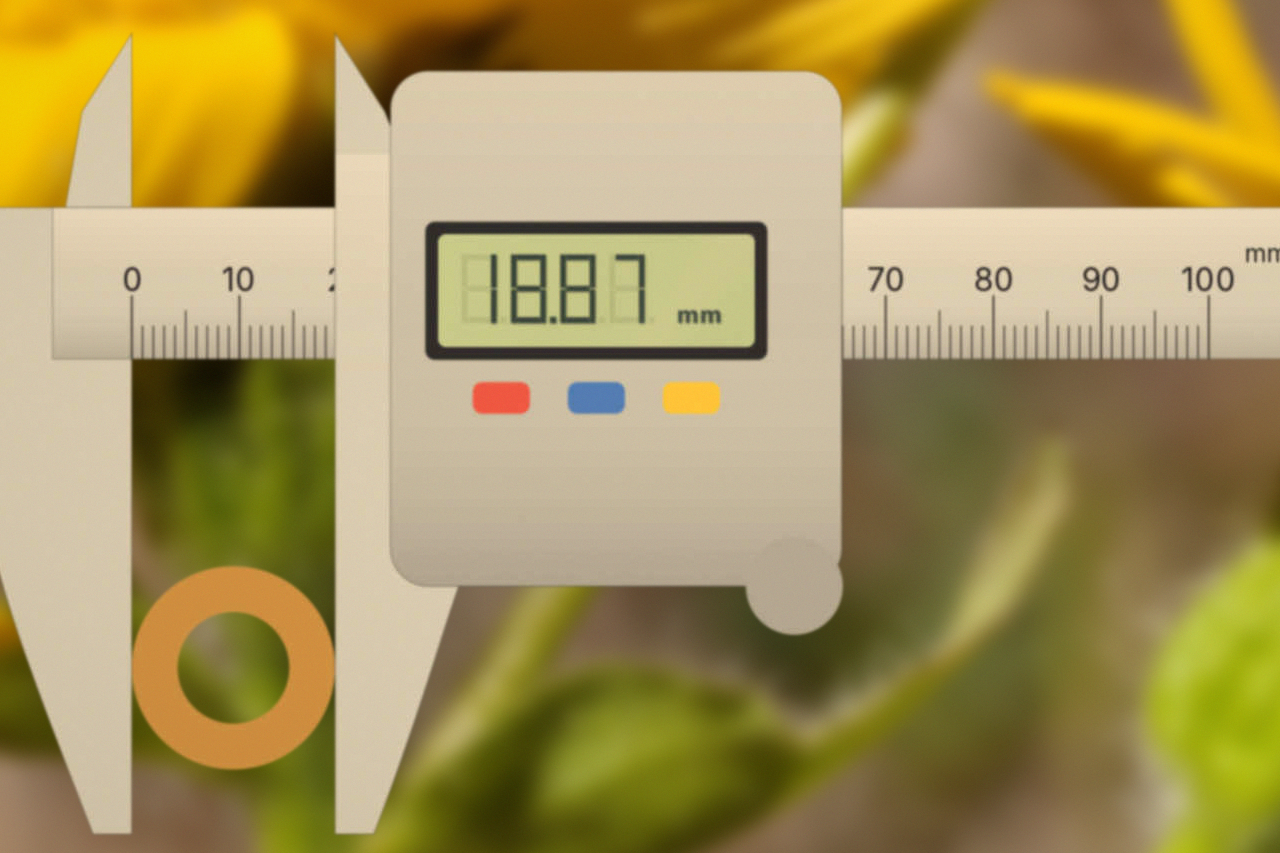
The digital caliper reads 18.87 mm
